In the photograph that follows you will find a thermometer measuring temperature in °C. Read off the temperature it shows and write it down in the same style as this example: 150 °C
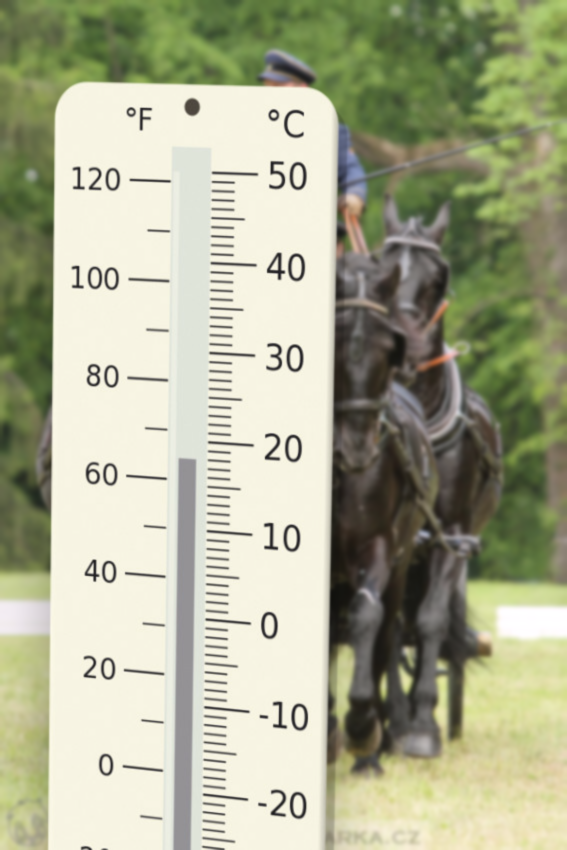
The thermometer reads 18 °C
